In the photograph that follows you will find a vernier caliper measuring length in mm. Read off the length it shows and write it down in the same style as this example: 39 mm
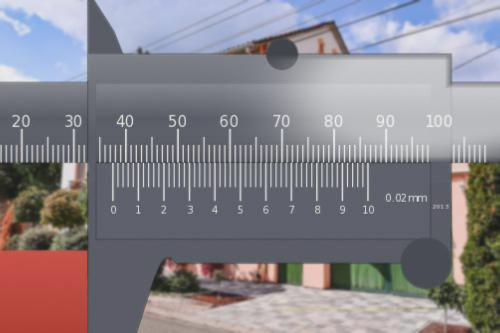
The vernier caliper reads 37.5 mm
